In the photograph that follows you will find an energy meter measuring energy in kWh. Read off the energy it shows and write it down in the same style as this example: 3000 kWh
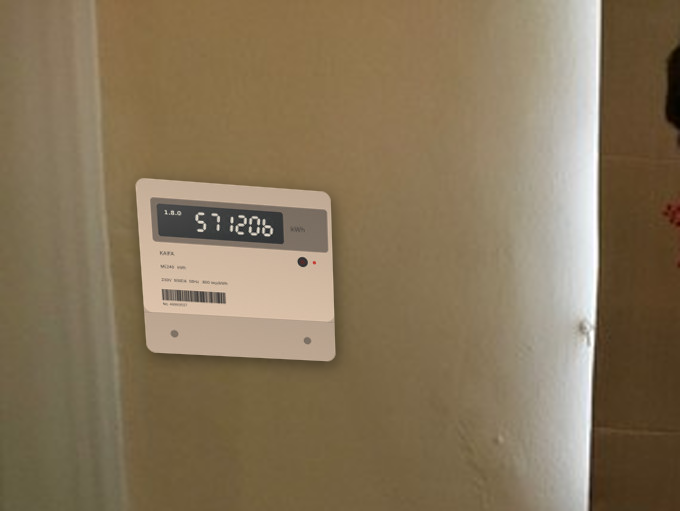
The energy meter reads 571206 kWh
